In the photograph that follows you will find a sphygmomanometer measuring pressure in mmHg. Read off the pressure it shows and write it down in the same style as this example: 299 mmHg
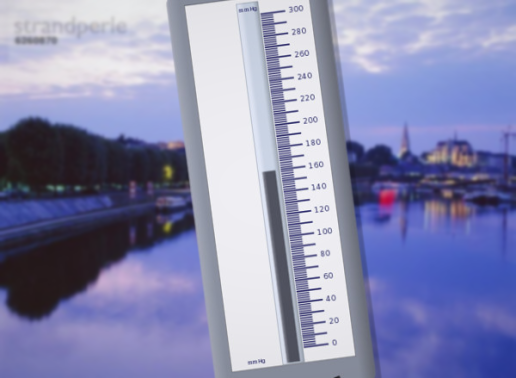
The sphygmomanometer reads 160 mmHg
